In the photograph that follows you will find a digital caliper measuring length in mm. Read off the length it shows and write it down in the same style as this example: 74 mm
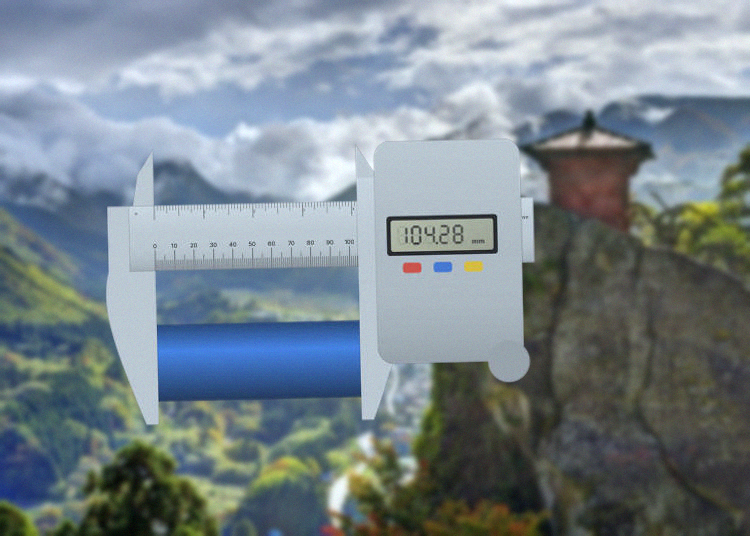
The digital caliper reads 104.28 mm
